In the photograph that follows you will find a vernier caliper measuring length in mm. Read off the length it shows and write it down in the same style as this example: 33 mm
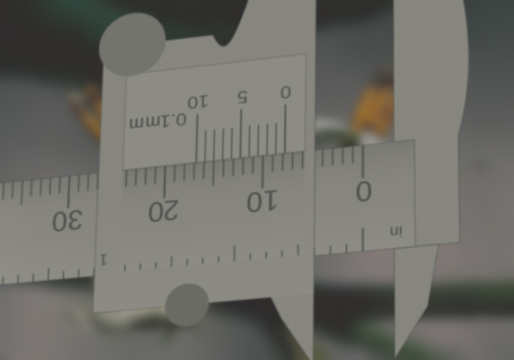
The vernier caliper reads 7.8 mm
